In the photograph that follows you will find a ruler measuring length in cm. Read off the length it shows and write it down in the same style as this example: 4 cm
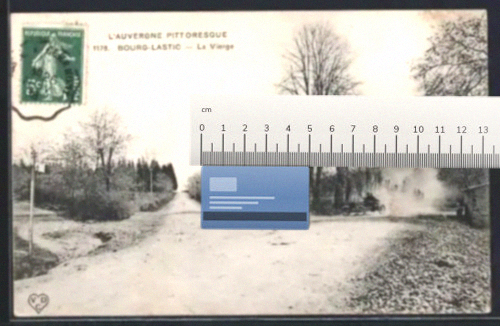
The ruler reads 5 cm
